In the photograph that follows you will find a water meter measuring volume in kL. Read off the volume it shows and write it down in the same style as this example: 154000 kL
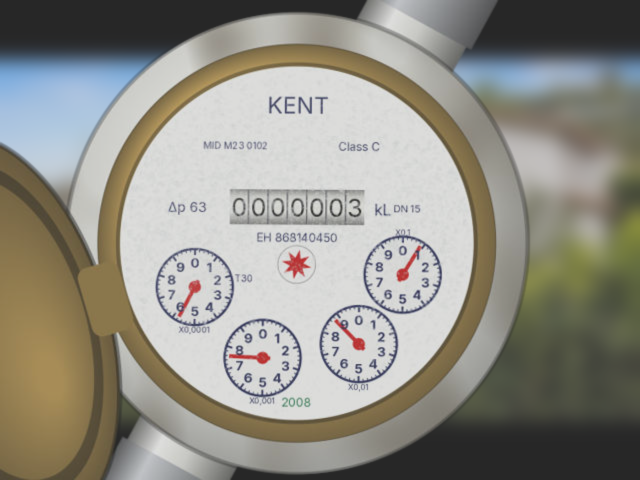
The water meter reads 3.0875 kL
